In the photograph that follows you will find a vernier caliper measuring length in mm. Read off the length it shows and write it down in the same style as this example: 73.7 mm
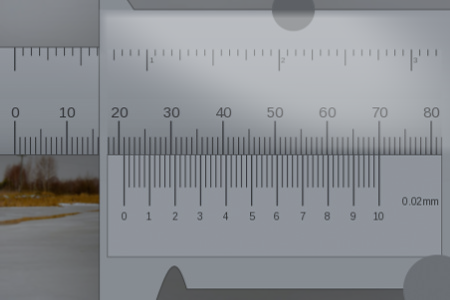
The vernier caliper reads 21.0 mm
